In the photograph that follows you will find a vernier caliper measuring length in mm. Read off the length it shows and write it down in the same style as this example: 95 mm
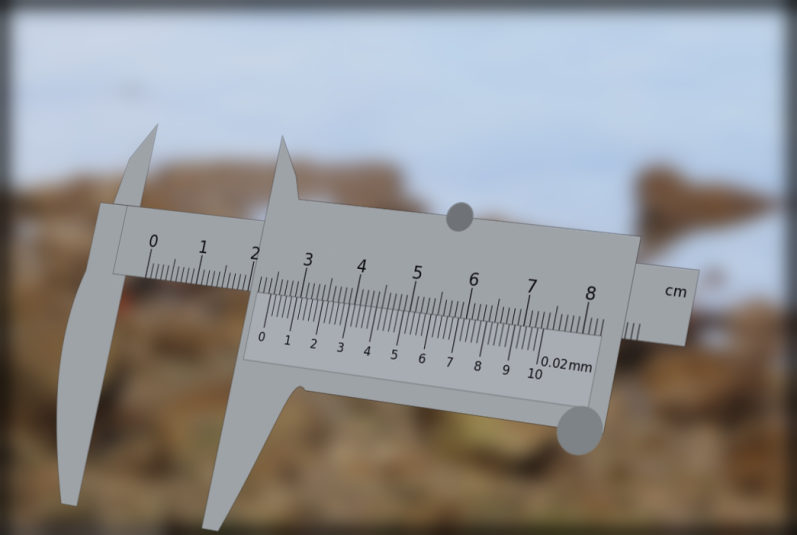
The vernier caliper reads 24.4 mm
